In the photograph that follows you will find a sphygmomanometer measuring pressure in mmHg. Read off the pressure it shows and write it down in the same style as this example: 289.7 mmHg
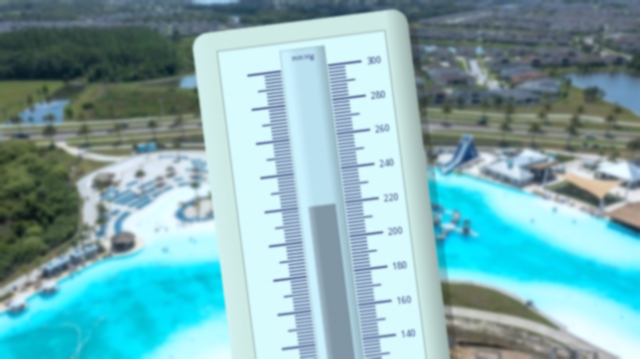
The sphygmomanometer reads 220 mmHg
